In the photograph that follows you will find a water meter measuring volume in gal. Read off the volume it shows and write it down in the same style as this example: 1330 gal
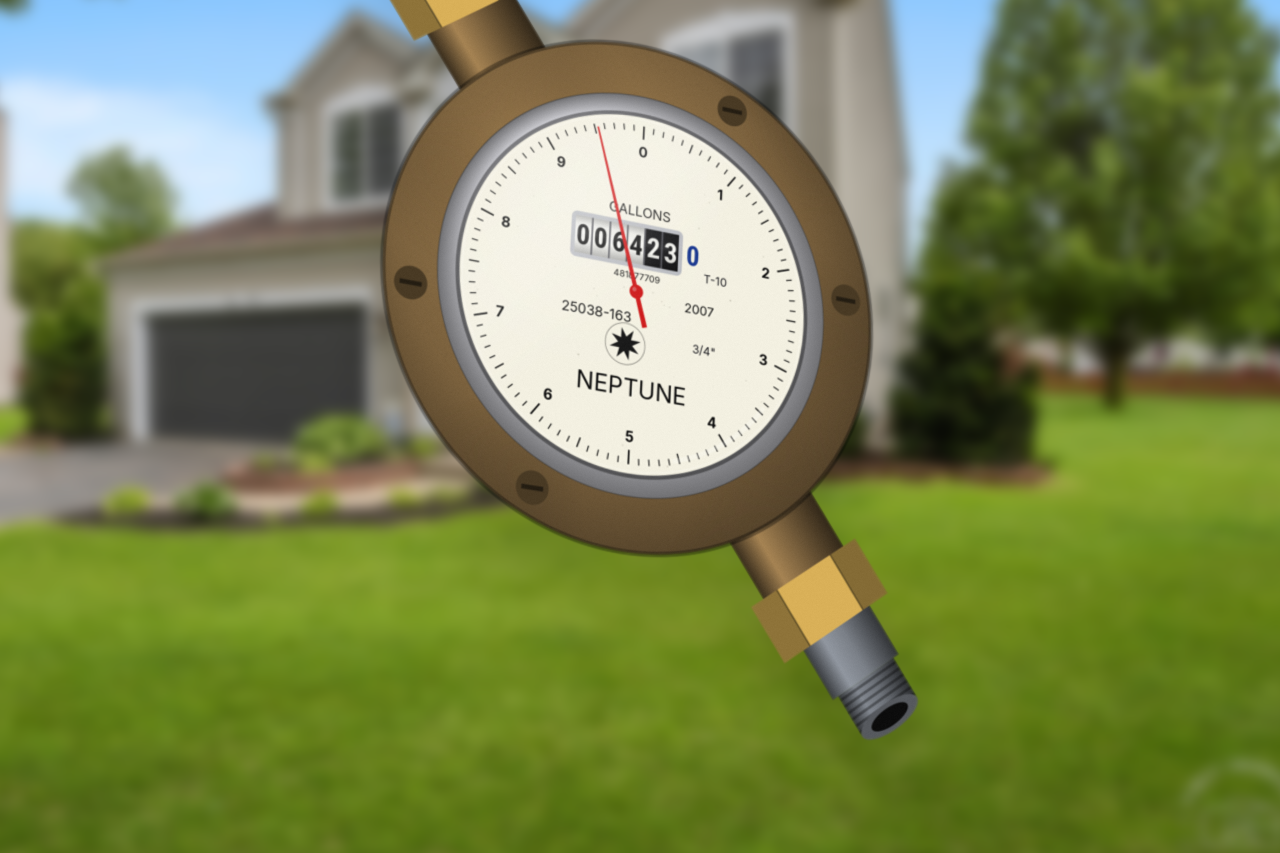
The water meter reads 64229.5 gal
